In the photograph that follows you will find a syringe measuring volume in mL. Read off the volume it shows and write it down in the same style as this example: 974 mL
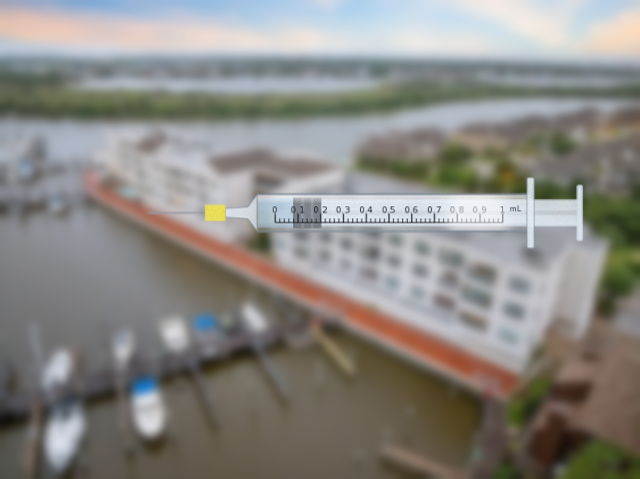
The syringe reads 0.08 mL
